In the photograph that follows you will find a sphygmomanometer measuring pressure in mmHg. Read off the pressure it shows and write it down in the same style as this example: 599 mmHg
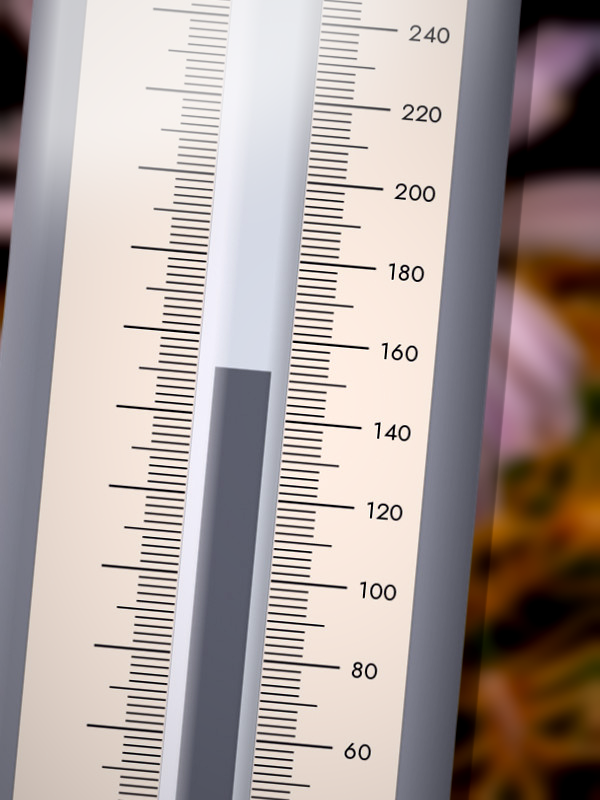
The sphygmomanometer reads 152 mmHg
